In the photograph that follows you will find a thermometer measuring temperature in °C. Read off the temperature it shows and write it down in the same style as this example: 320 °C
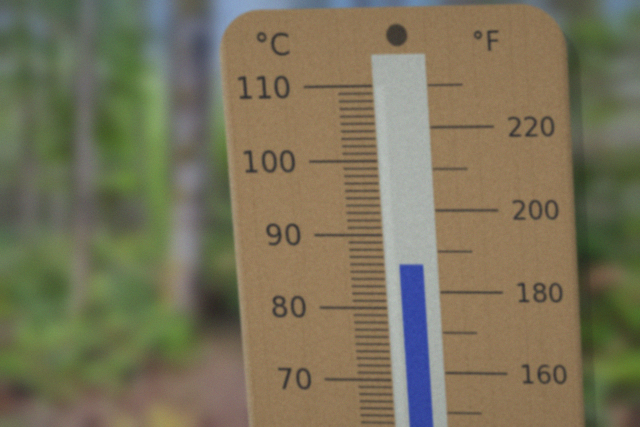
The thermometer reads 86 °C
